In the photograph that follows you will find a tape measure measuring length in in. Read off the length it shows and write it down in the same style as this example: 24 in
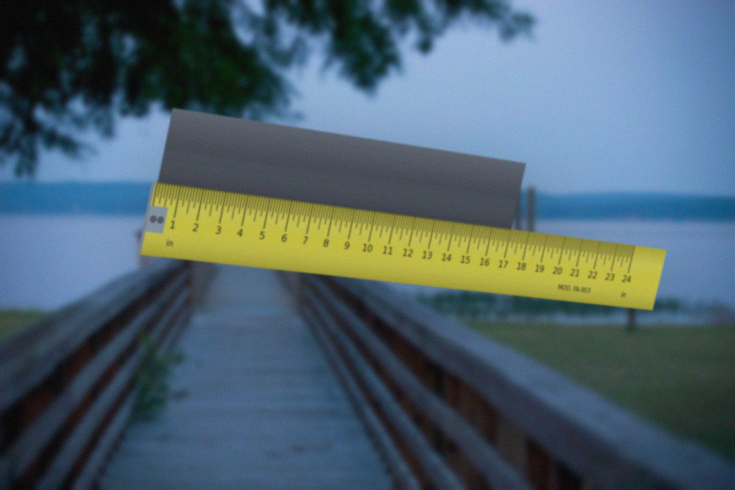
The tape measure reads 17 in
